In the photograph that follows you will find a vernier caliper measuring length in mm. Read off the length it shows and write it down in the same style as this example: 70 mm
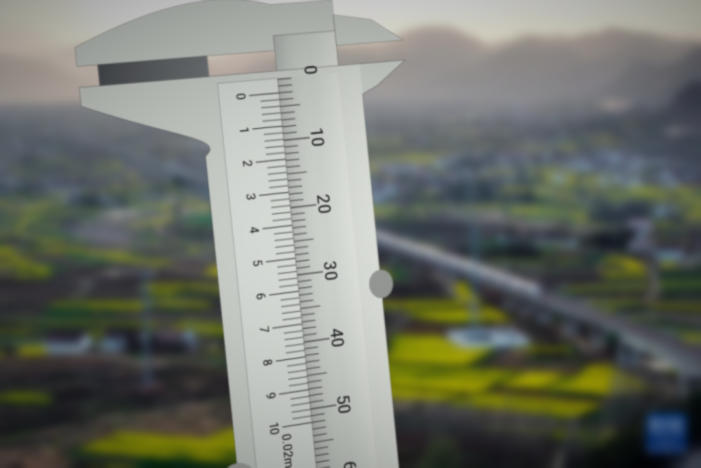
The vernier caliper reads 3.0 mm
